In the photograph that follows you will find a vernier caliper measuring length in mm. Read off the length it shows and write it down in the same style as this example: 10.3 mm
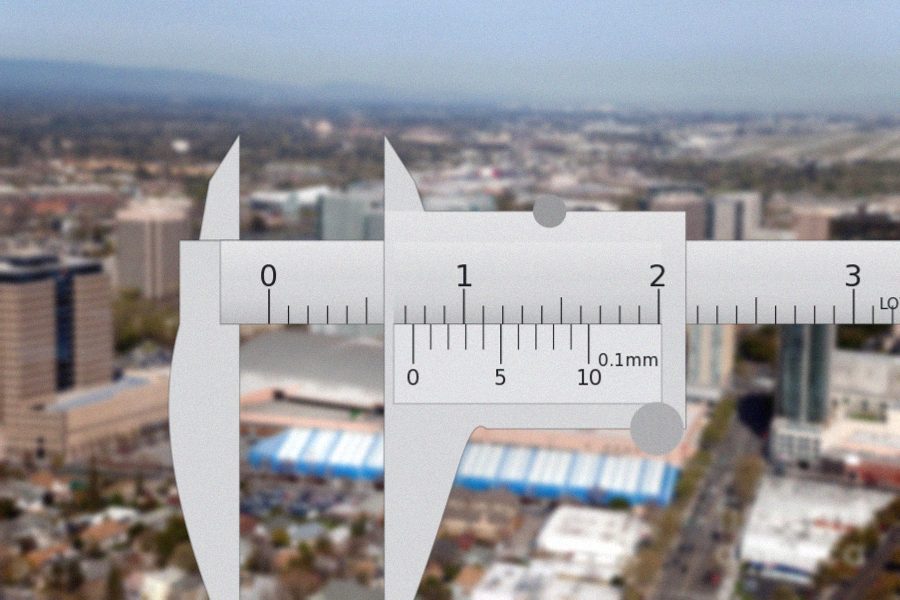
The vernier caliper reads 7.4 mm
